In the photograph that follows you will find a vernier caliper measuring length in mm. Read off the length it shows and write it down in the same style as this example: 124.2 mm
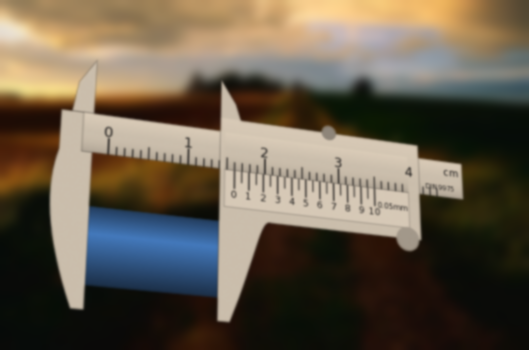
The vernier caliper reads 16.0 mm
